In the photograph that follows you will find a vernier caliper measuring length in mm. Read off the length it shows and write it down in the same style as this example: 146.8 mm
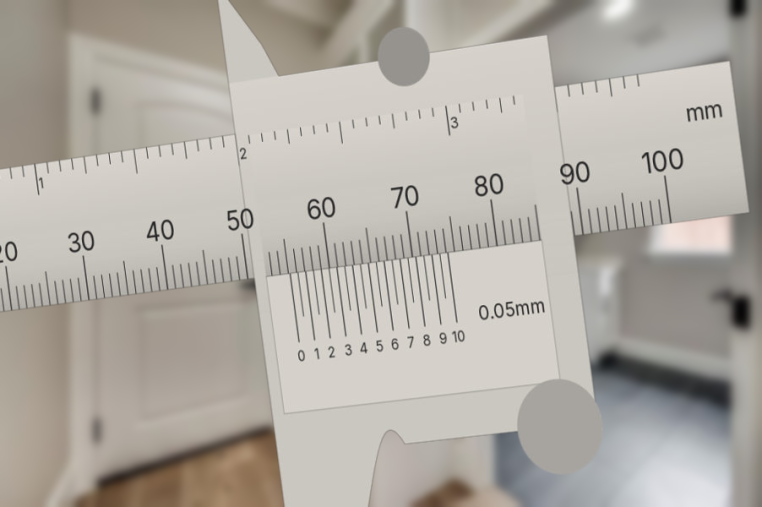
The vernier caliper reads 55.2 mm
